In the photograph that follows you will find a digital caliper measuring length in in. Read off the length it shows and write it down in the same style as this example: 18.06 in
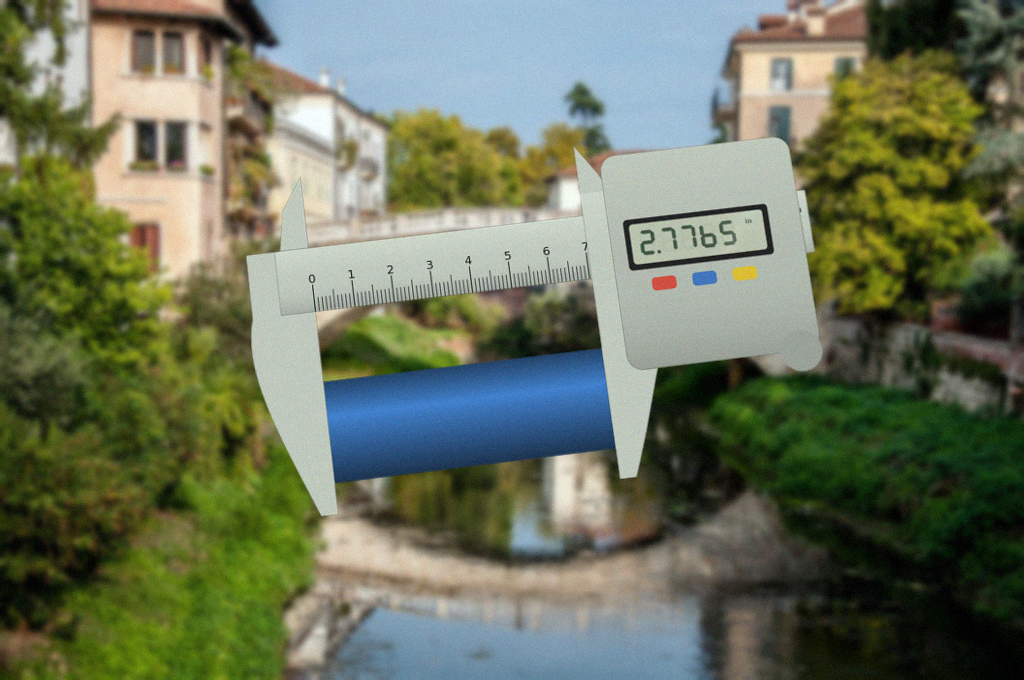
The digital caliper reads 2.7765 in
